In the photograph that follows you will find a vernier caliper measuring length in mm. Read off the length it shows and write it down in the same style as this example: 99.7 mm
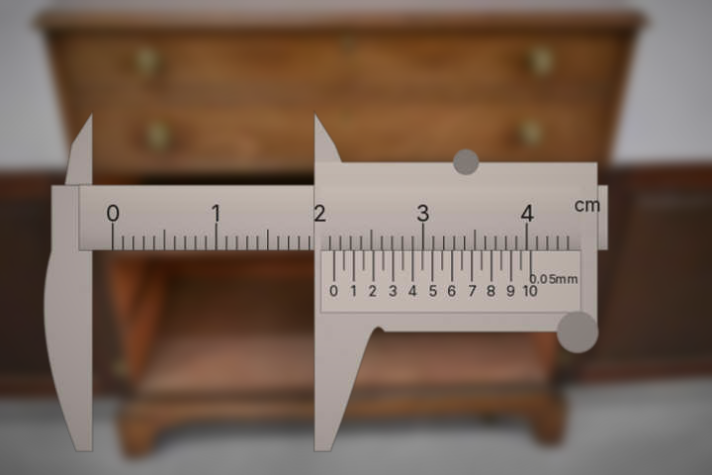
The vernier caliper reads 21.4 mm
